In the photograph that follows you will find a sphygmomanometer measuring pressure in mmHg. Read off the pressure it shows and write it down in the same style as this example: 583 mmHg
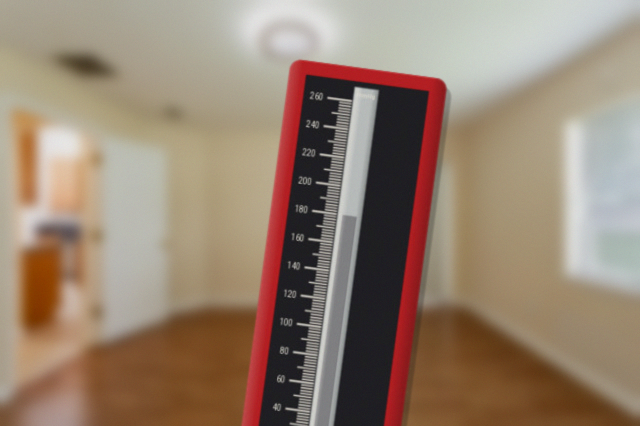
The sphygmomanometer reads 180 mmHg
